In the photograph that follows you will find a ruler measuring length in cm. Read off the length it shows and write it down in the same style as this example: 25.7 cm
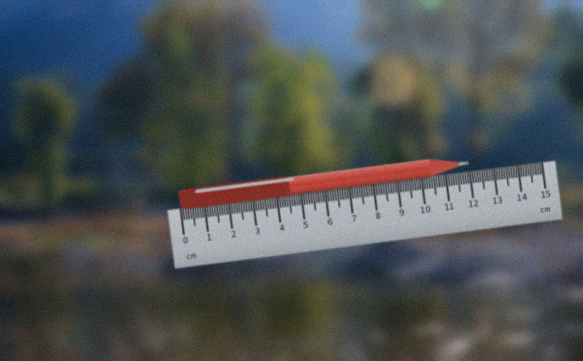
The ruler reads 12 cm
